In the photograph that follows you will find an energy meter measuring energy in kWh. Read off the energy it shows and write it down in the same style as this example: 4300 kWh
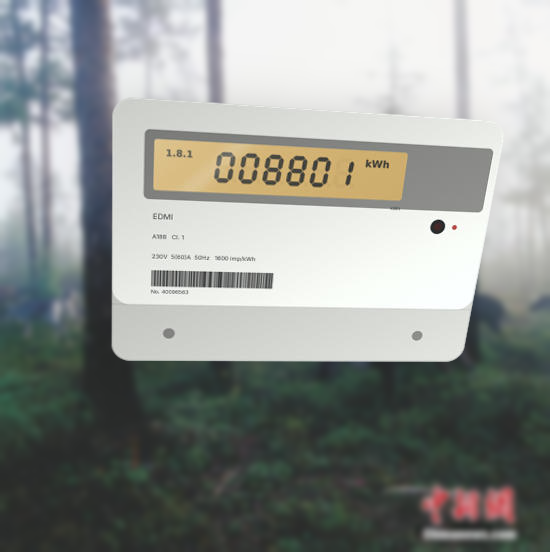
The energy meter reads 8801 kWh
